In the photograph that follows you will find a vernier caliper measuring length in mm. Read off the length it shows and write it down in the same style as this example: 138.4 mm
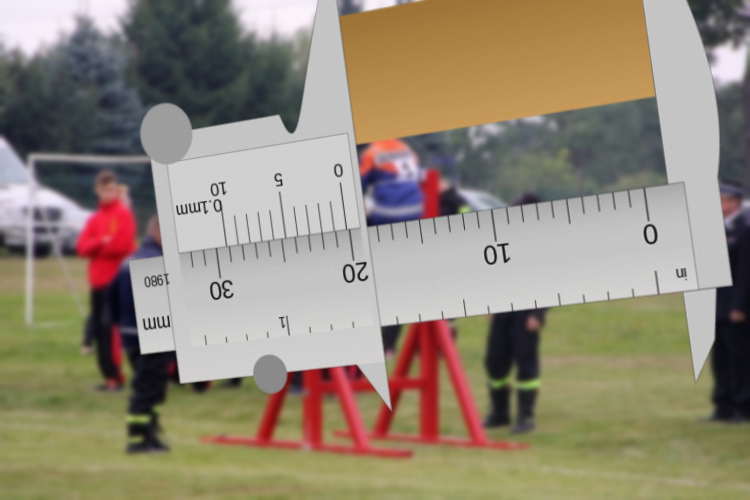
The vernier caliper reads 20.2 mm
